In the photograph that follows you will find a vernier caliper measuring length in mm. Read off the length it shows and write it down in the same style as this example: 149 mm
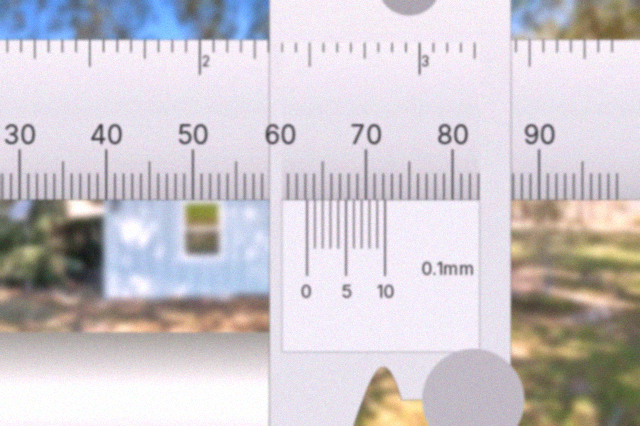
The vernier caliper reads 63.2 mm
